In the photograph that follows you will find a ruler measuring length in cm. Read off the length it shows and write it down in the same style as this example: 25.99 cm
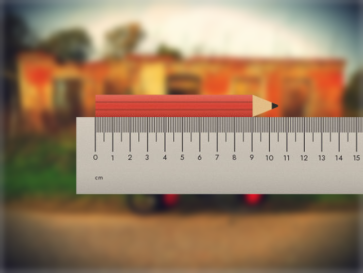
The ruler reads 10.5 cm
